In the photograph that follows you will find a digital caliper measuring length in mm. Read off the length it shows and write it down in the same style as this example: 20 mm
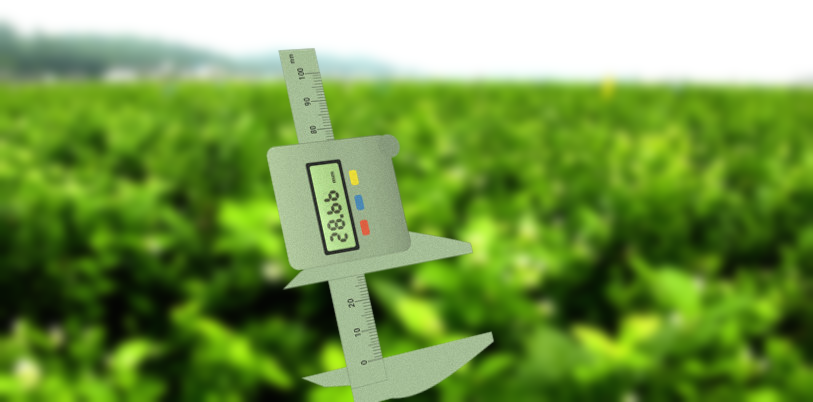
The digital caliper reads 28.66 mm
